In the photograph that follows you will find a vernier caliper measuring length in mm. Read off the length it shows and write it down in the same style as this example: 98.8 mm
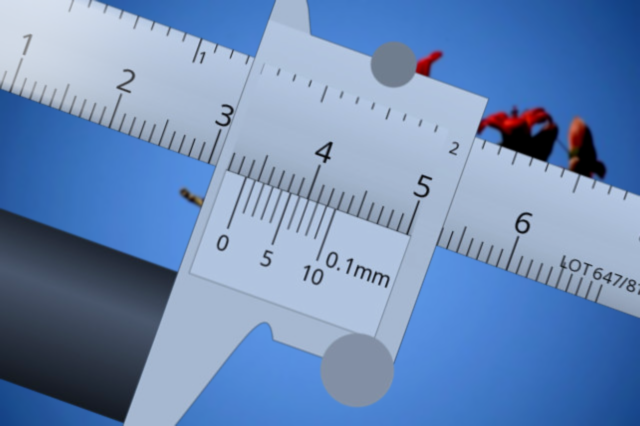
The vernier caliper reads 33.8 mm
